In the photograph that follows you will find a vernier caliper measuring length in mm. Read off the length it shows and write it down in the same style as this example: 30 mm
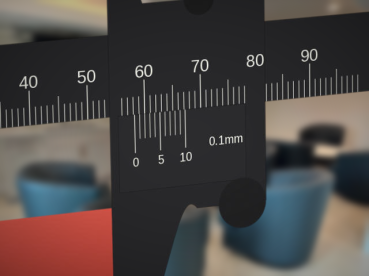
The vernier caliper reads 58.2 mm
